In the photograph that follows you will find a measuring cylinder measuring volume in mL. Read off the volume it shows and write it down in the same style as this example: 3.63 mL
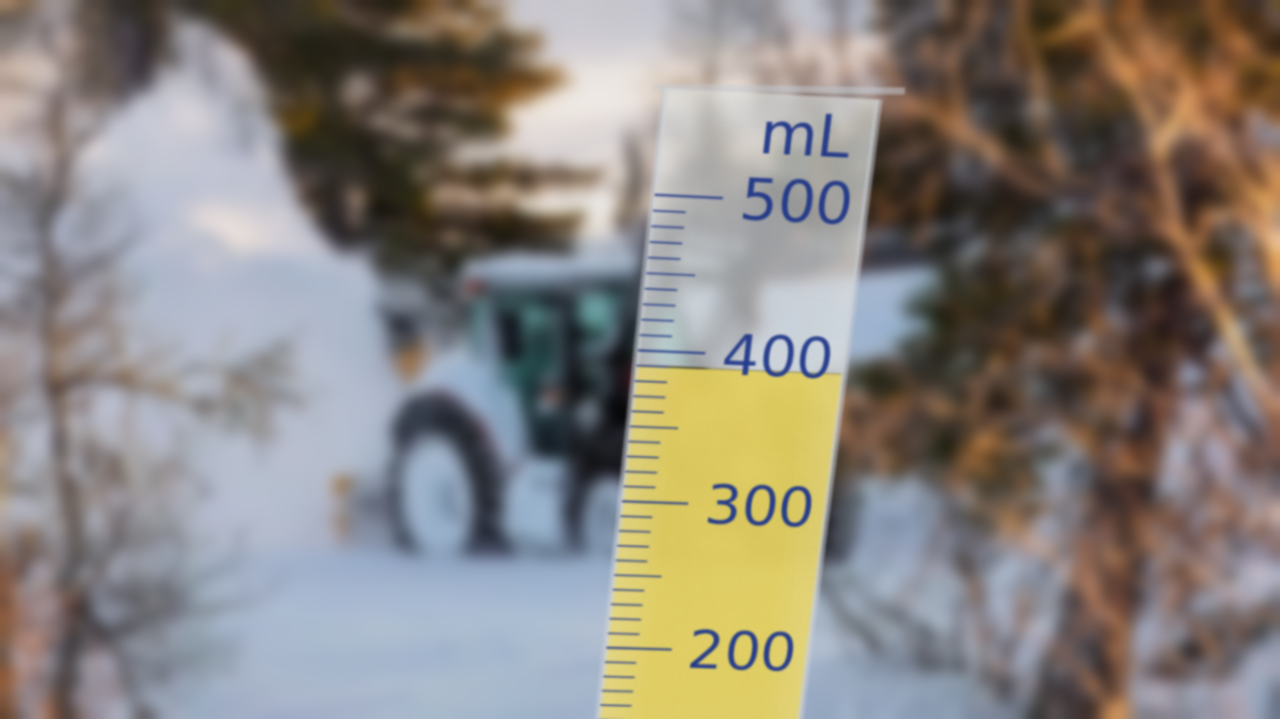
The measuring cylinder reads 390 mL
